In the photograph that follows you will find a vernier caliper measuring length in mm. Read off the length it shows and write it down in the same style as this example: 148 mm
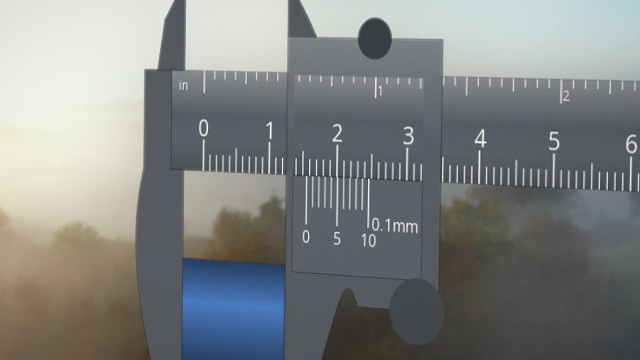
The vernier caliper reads 15.6 mm
